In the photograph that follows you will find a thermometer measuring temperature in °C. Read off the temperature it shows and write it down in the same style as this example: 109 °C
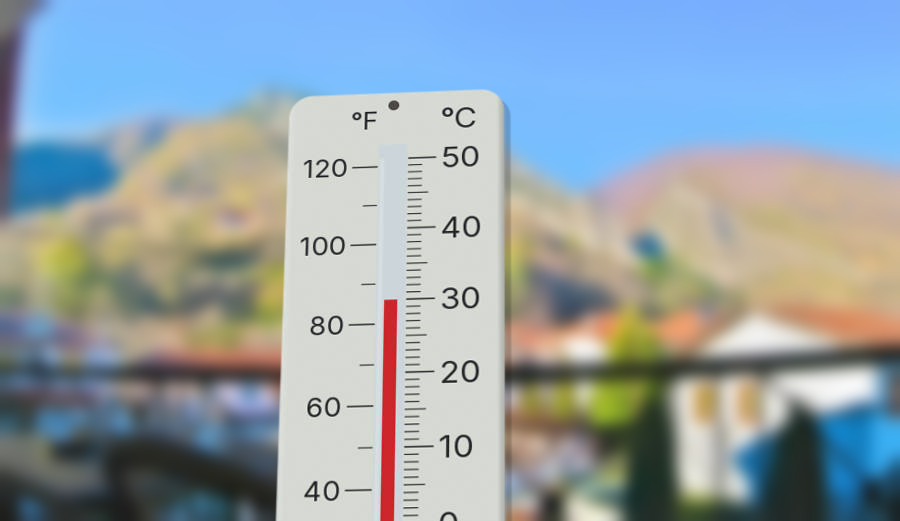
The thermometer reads 30 °C
